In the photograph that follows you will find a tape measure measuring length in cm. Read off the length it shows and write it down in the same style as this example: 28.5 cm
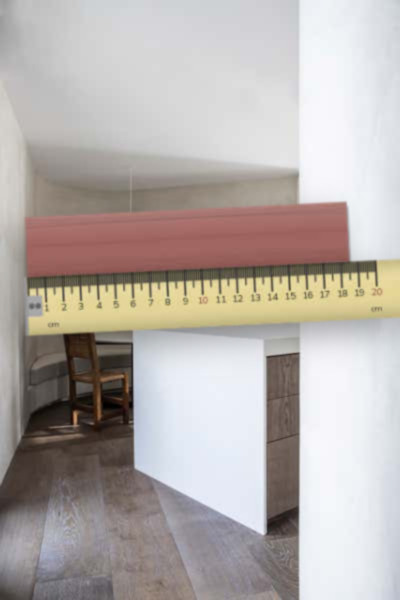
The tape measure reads 18.5 cm
